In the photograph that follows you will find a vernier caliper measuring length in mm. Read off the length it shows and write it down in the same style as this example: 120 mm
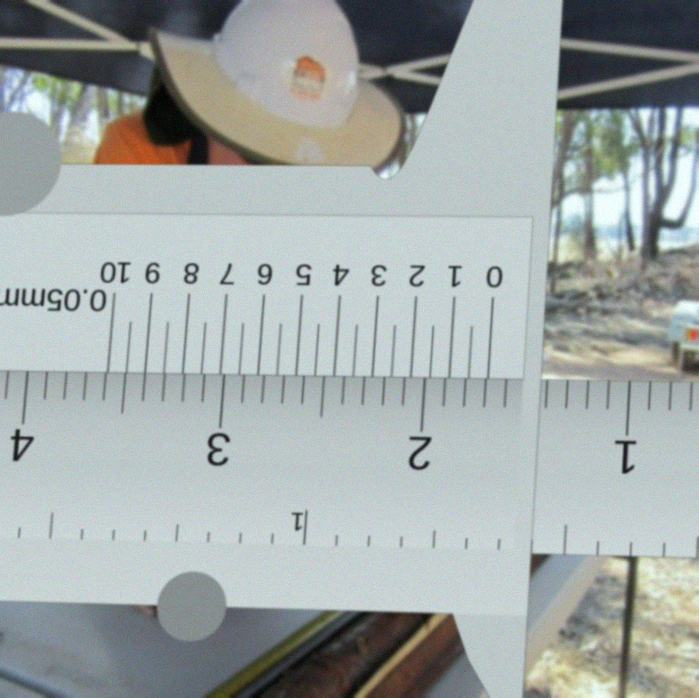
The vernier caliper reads 16.9 mm
